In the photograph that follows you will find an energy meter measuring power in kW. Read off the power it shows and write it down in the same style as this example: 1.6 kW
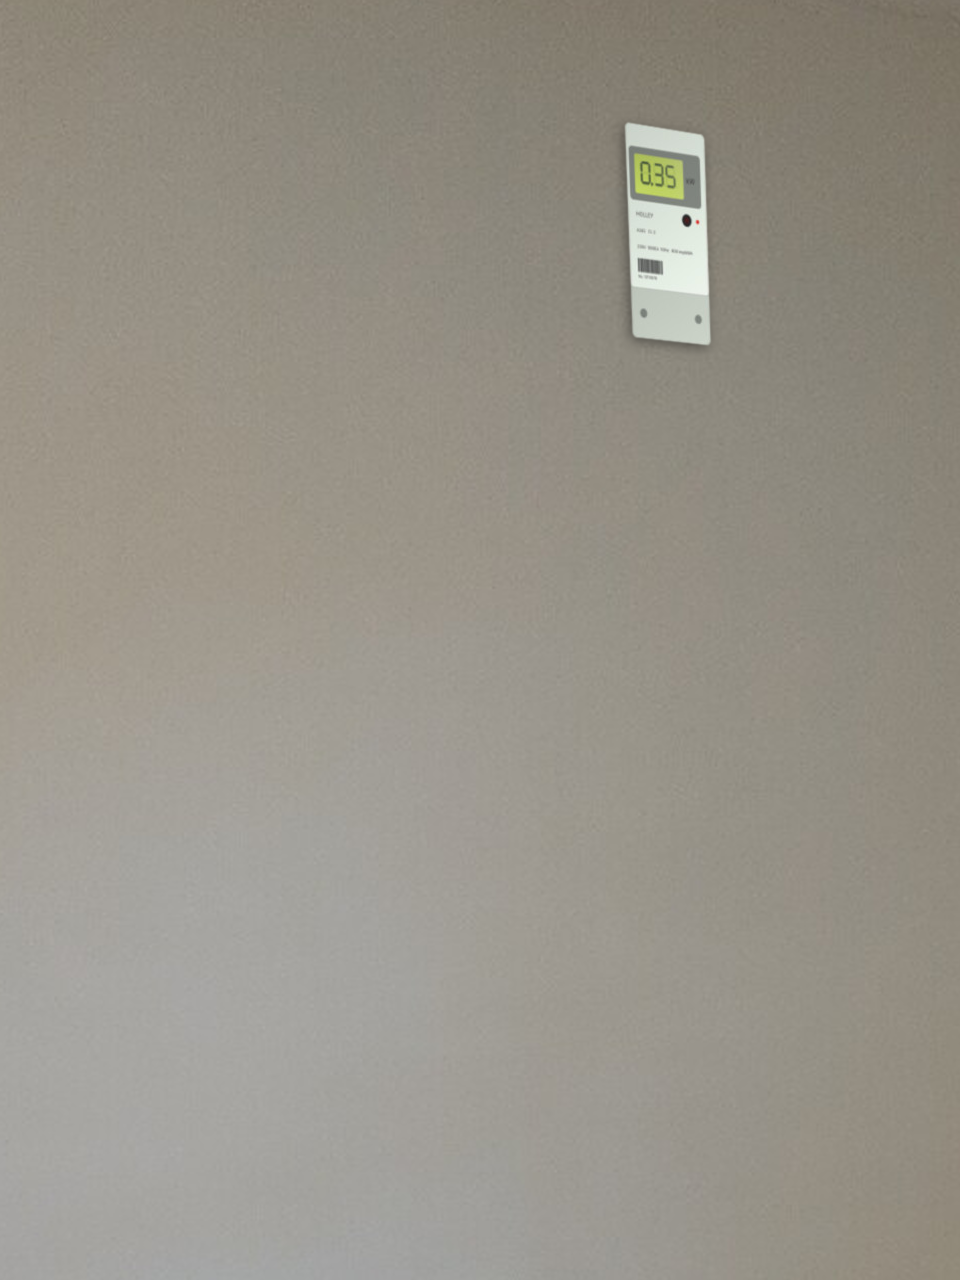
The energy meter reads 0.35 kW
